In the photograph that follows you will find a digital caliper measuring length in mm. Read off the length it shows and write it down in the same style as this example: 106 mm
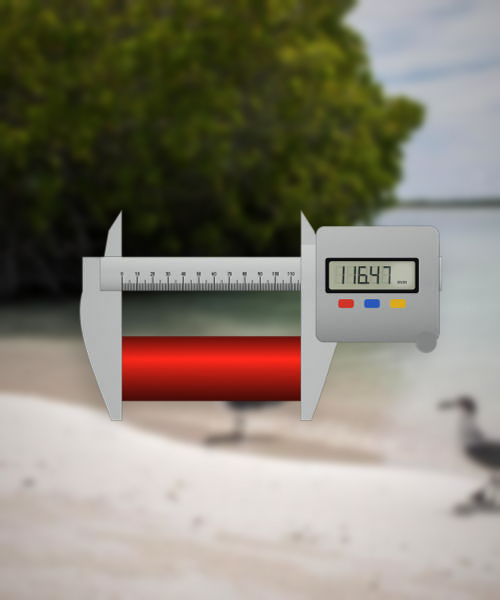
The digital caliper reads 116.47 mm
